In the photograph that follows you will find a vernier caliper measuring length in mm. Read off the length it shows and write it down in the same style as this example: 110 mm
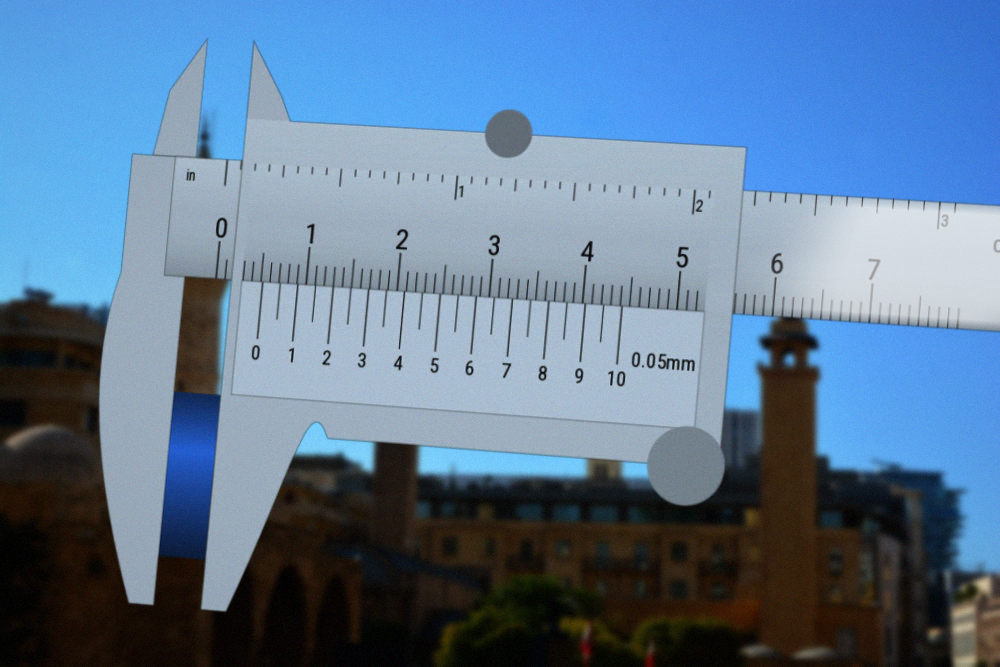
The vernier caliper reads 5.2 mm
